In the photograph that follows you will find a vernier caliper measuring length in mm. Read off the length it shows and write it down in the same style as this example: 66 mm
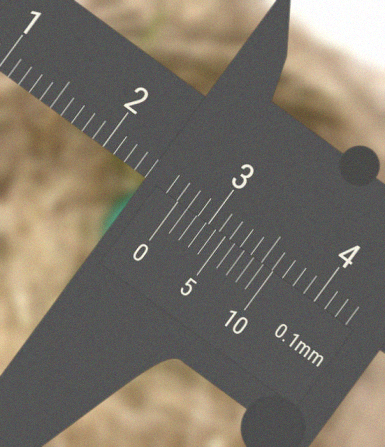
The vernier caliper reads 27.1 mm
